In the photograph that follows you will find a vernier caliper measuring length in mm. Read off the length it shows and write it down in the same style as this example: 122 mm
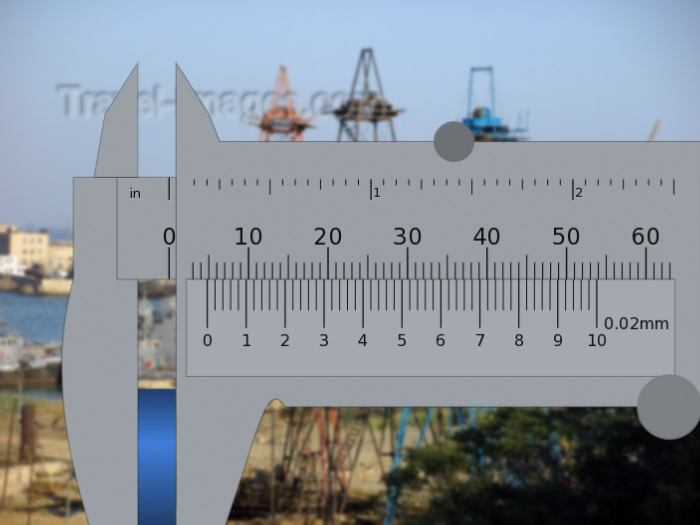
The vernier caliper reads 4.8 mm
